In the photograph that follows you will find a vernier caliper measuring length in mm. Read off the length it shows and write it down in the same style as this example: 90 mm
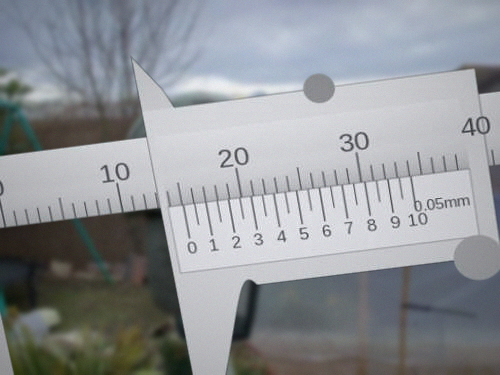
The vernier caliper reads 15.1 mm
